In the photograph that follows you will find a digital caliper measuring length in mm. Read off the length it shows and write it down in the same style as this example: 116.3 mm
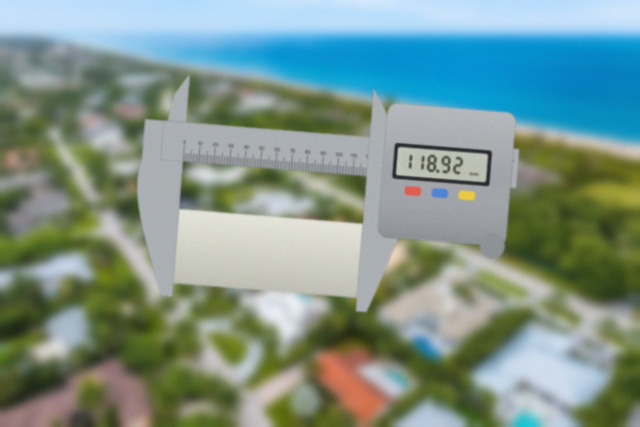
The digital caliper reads 118.92 mm
